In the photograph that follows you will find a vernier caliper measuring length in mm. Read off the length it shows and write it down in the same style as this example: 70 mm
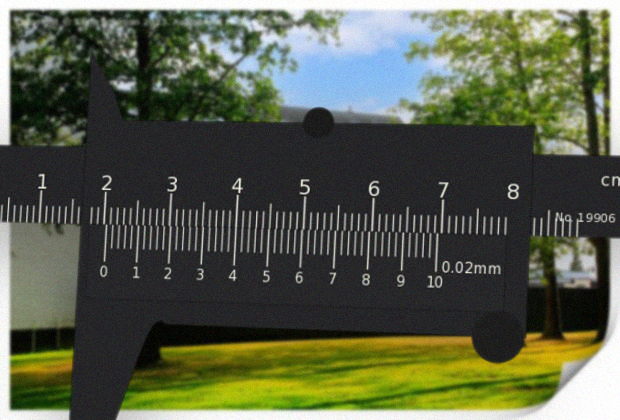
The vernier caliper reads 20.4 mm
